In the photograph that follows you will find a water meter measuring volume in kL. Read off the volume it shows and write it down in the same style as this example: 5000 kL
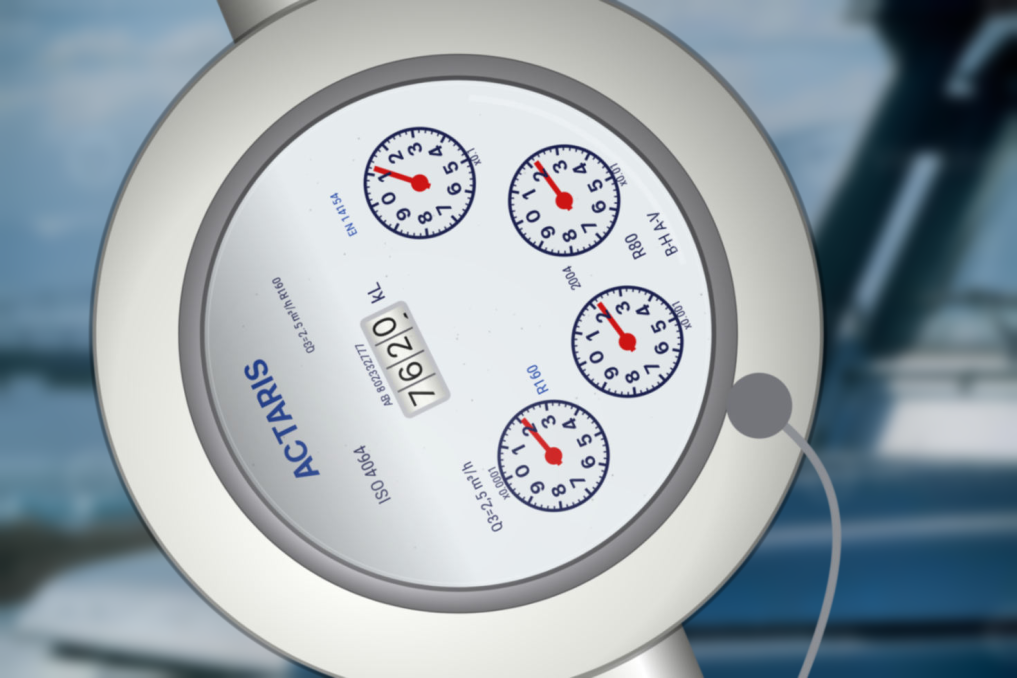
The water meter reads 7620.1222 kL
